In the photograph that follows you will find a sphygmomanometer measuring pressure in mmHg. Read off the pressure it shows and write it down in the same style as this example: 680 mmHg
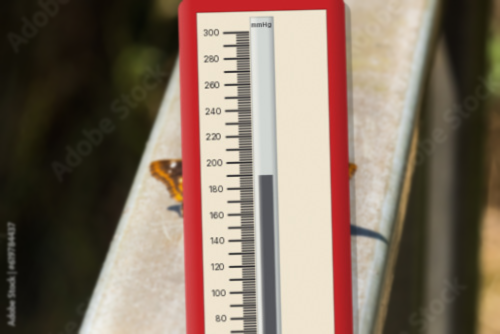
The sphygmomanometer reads 190 mmHg
